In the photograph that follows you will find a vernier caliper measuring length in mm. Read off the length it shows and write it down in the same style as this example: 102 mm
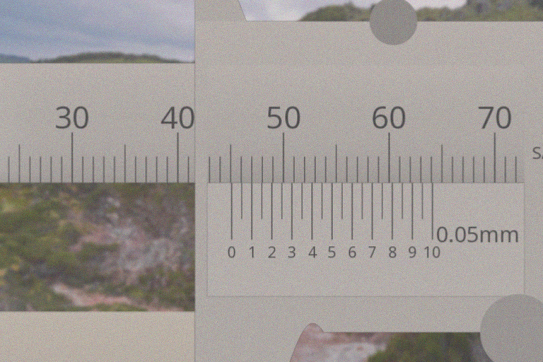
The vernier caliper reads 45.1 mm
